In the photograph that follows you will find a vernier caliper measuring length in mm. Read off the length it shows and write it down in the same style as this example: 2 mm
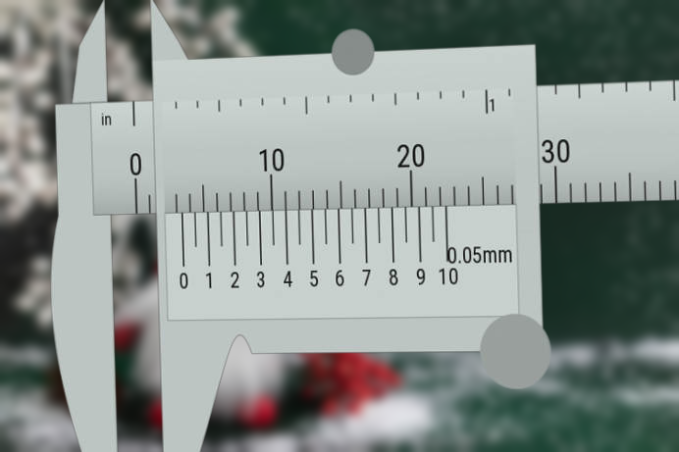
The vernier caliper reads 3.4 mm
